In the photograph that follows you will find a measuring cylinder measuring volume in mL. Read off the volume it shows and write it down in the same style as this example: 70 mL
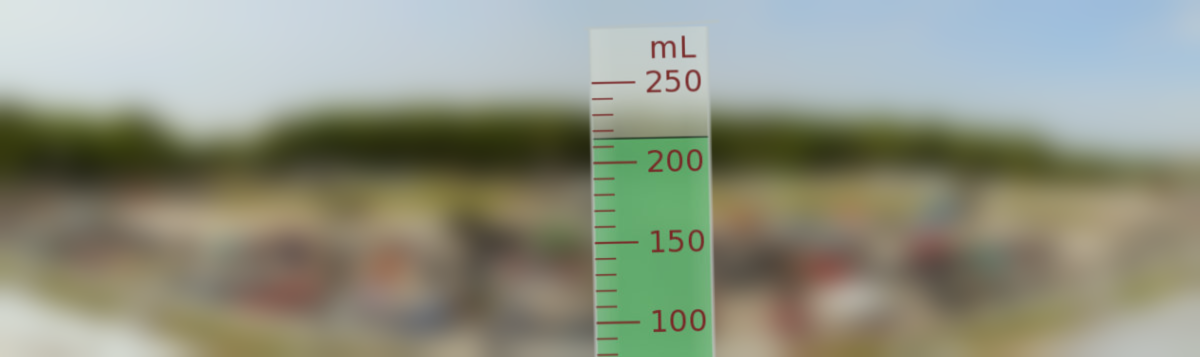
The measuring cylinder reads 215 mL
